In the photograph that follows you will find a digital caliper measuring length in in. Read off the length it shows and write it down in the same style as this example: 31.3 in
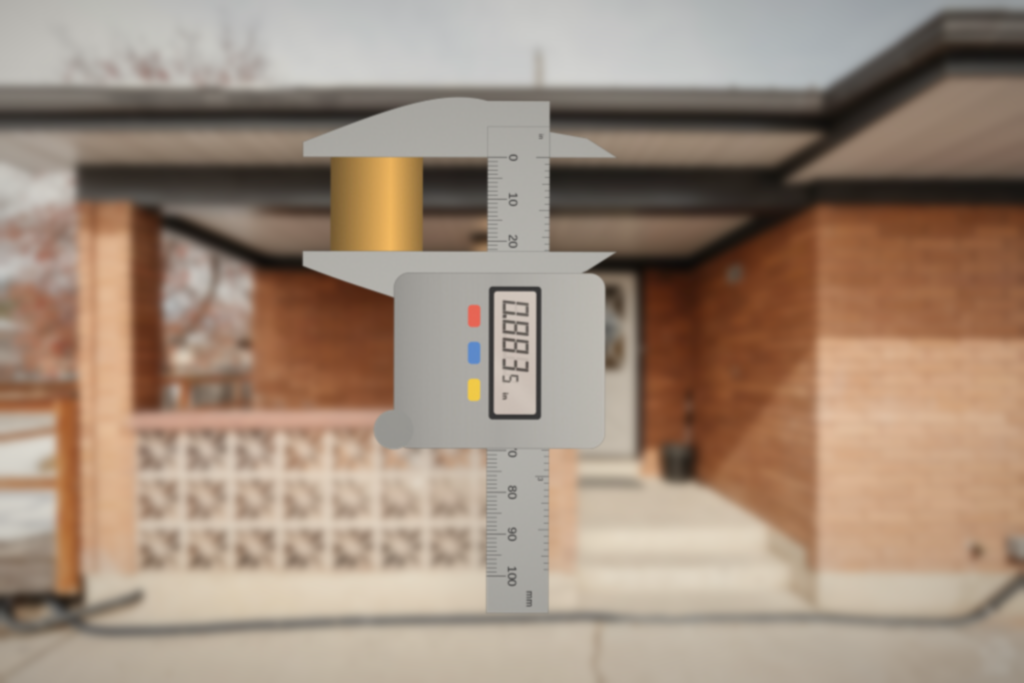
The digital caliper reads 0.8835 in
